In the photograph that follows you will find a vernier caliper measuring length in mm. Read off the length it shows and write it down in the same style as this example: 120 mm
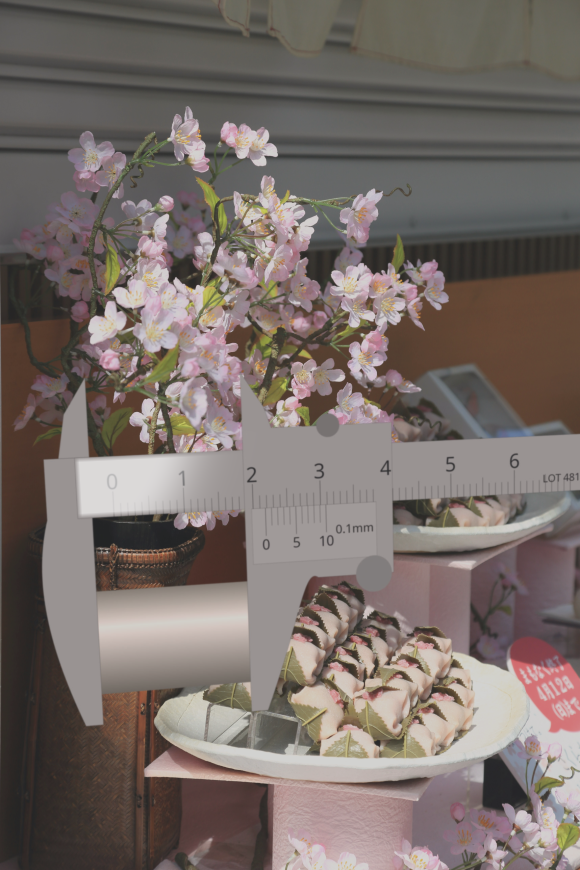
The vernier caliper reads 21.8 mm
